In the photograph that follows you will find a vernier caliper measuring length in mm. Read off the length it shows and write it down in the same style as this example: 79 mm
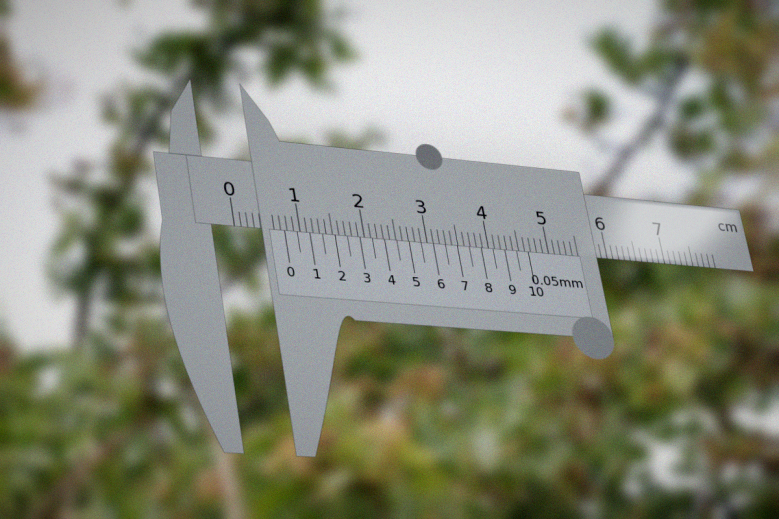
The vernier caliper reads 7.6 mm
